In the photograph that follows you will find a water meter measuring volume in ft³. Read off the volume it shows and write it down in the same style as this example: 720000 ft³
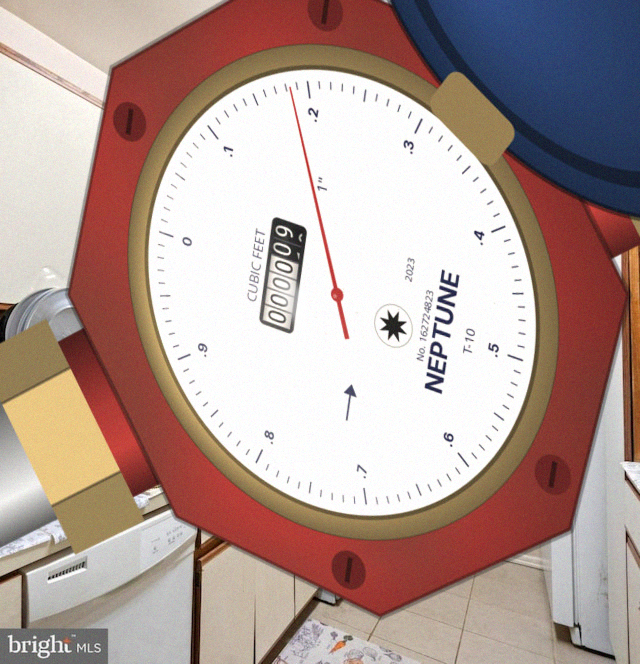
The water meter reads 9.18 ft³
